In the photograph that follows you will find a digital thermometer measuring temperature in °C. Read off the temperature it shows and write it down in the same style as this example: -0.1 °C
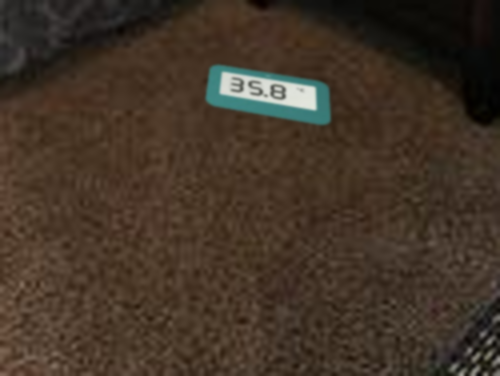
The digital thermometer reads 35.8 °C
